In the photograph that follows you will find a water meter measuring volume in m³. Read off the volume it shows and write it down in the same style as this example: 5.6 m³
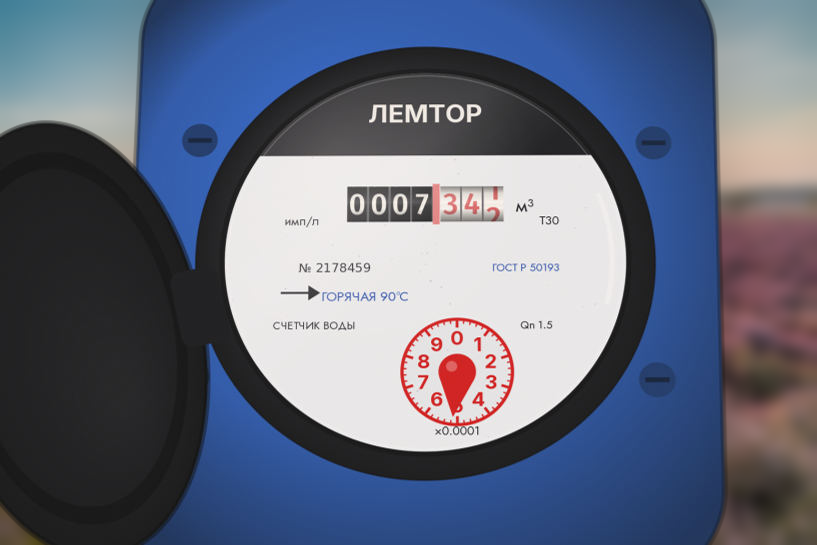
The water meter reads 7.3415 m³
